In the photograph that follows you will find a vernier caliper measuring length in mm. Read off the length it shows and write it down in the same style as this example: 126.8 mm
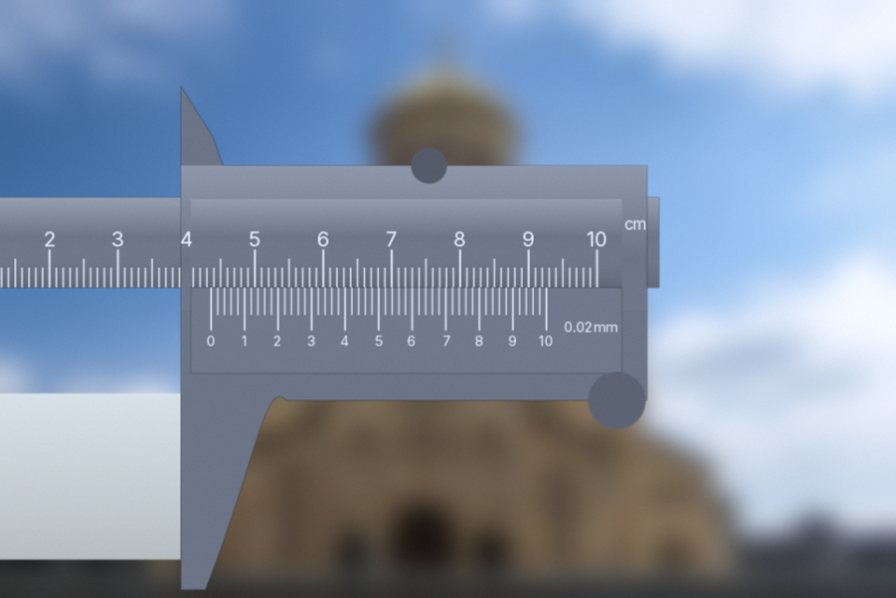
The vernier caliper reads 43.6 mm
